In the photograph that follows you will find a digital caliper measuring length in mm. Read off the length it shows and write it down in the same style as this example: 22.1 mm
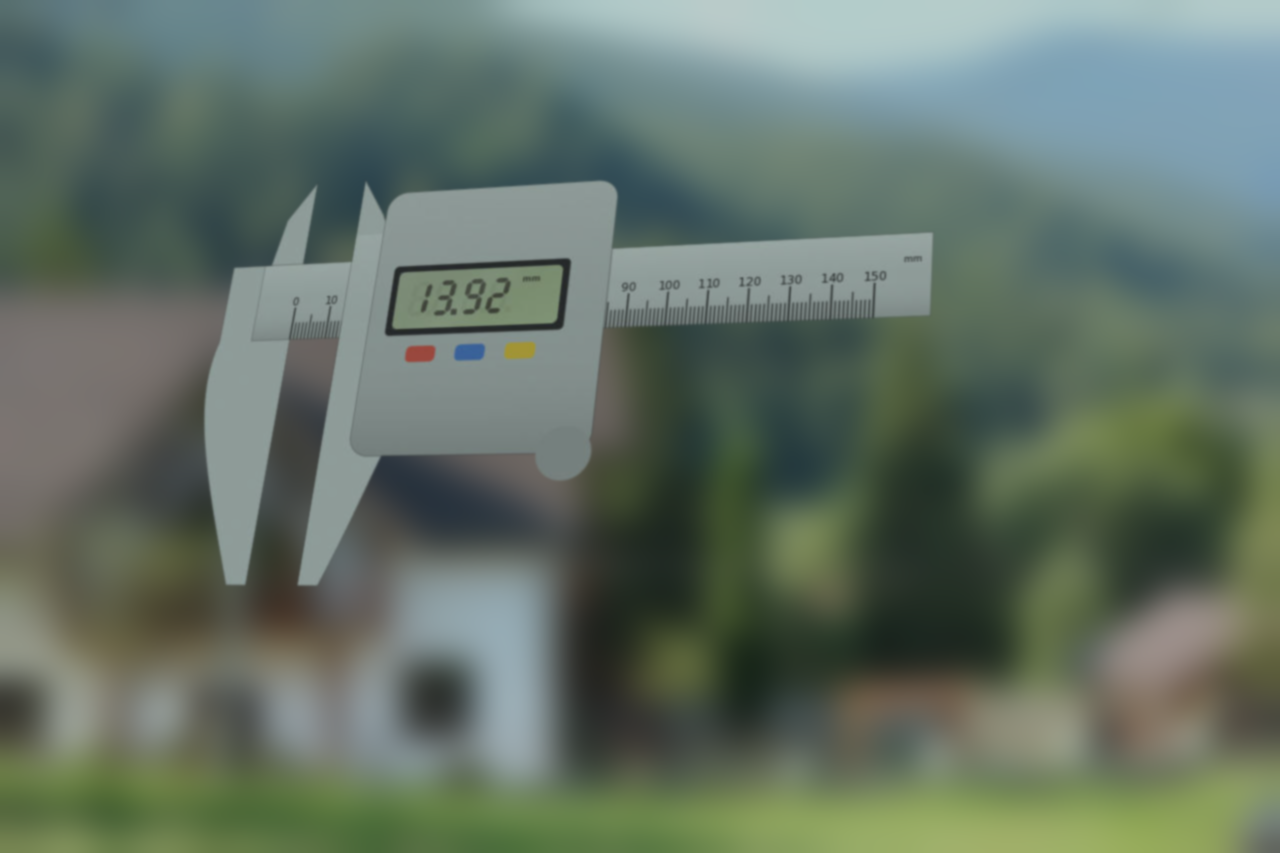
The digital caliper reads 13.92 mm
